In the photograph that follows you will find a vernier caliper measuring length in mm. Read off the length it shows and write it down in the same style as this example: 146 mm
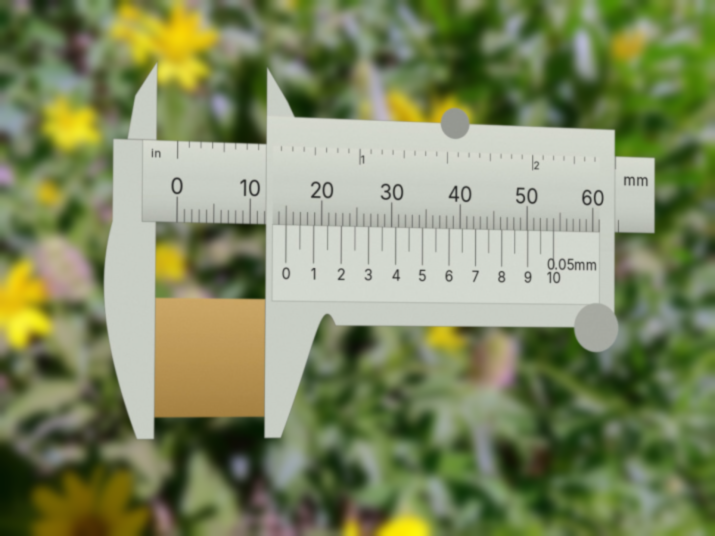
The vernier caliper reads 15.0 mm
